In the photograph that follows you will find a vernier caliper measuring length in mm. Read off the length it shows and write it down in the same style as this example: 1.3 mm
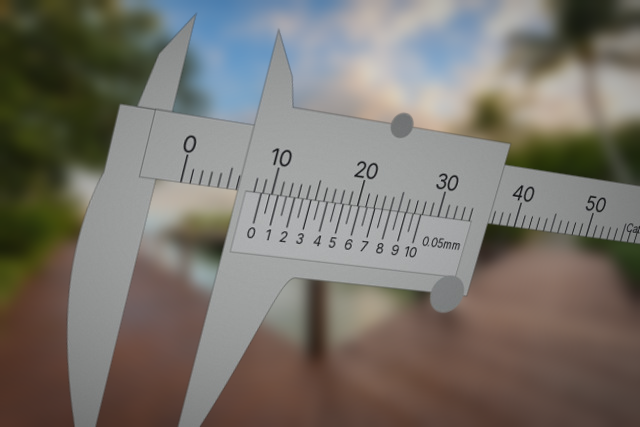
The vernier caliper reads 8.8 mm
